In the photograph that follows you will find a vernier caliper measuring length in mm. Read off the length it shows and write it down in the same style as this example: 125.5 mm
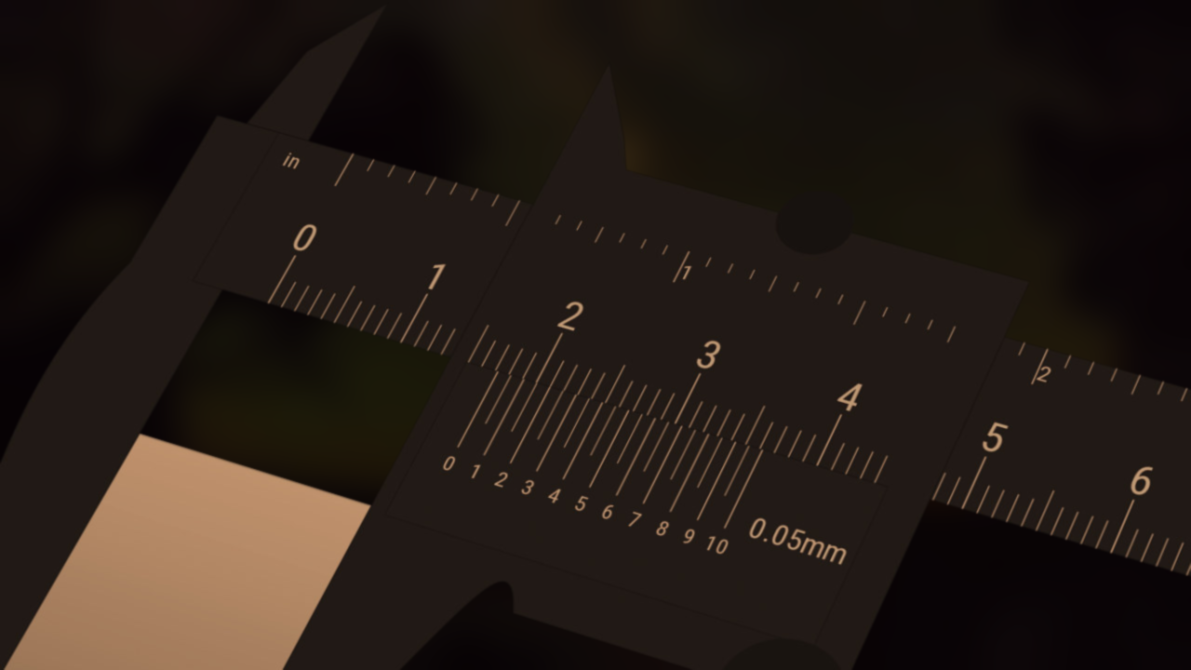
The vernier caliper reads 17.2 mm
